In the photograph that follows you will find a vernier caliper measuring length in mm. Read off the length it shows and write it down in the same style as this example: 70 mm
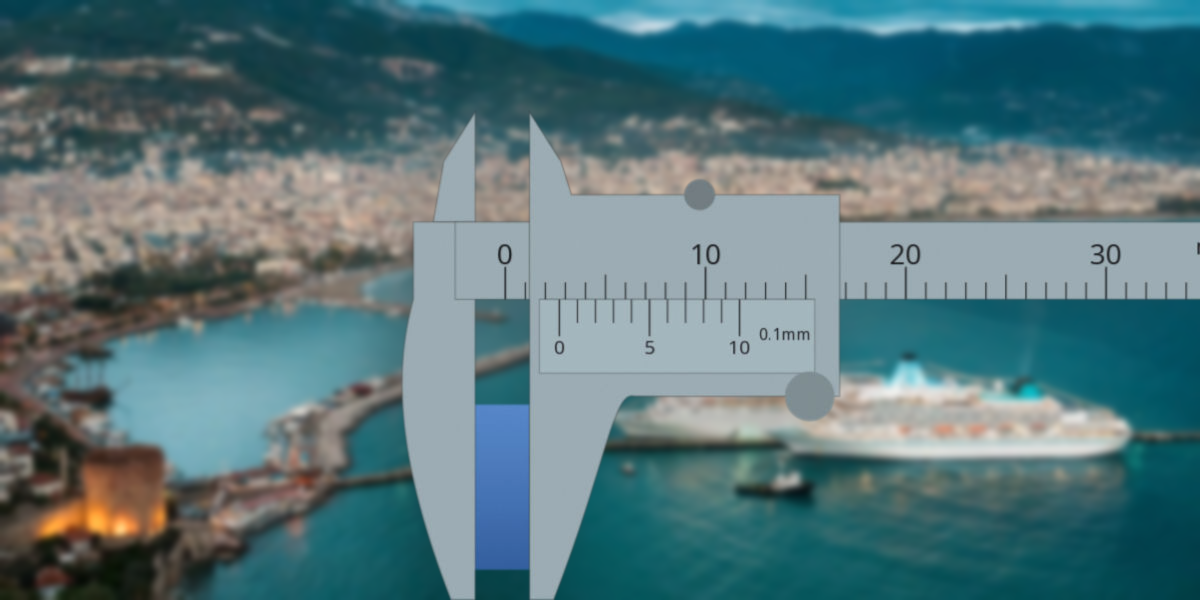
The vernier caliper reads 2.7 mm
